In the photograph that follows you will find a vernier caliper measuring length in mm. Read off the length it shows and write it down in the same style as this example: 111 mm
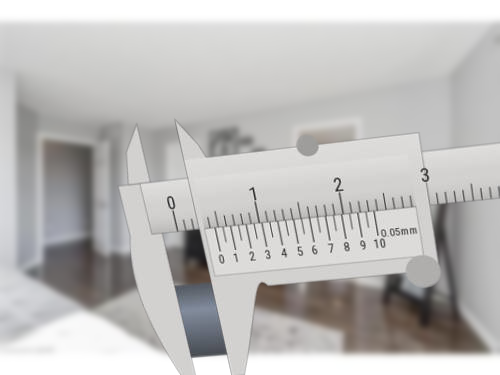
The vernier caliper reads 4.6 mm
